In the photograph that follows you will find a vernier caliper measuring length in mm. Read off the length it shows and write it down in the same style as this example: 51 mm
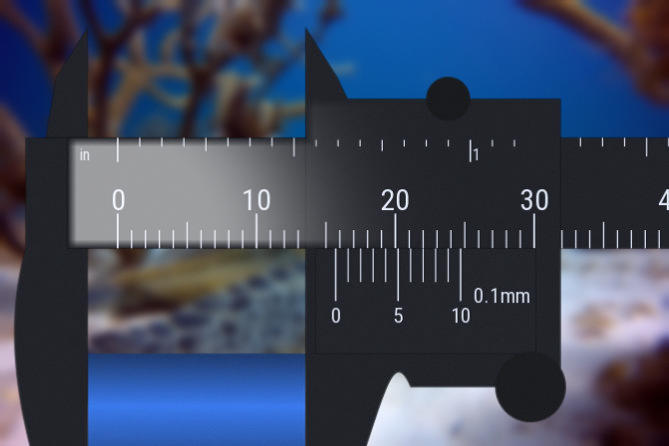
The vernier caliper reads 15.7 mm
